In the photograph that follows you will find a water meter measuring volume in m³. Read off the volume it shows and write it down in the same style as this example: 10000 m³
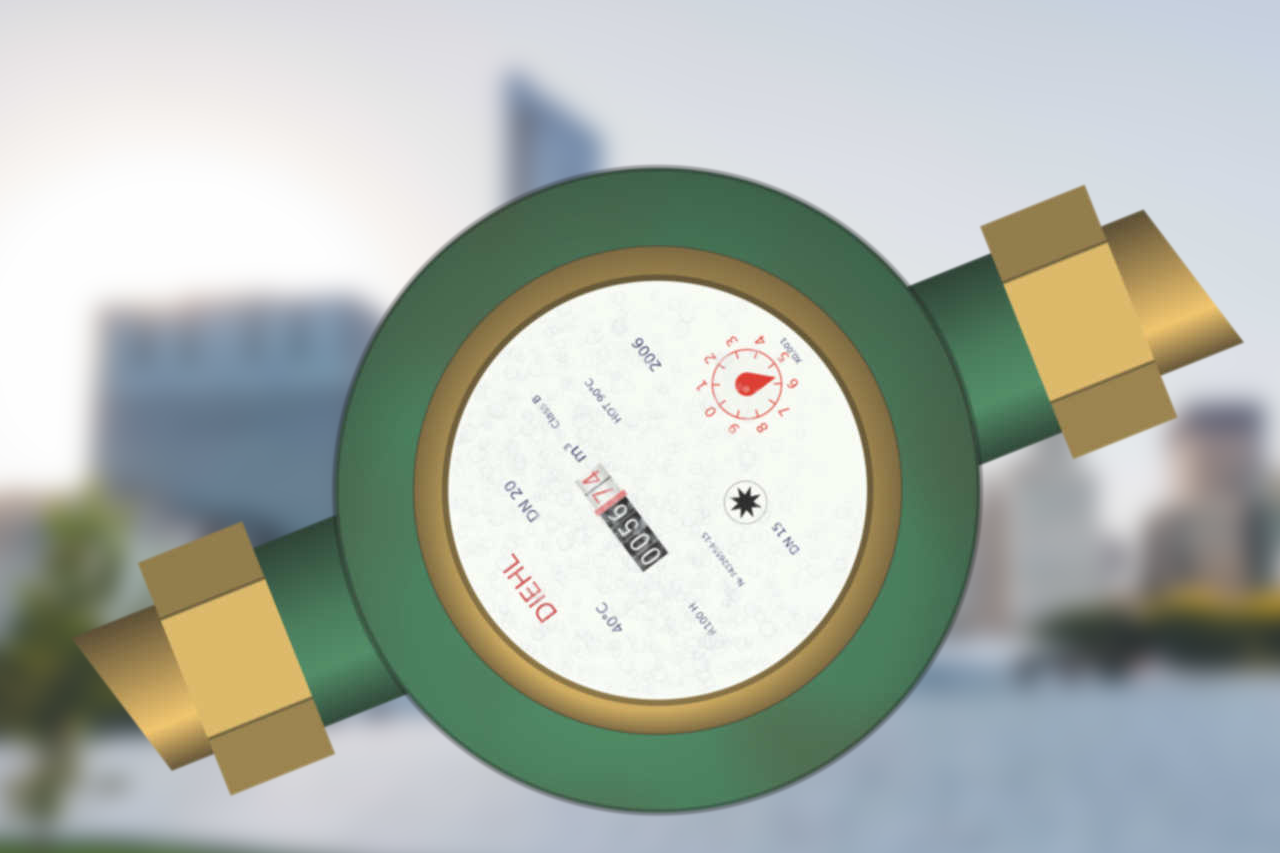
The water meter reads 56.745 m³
